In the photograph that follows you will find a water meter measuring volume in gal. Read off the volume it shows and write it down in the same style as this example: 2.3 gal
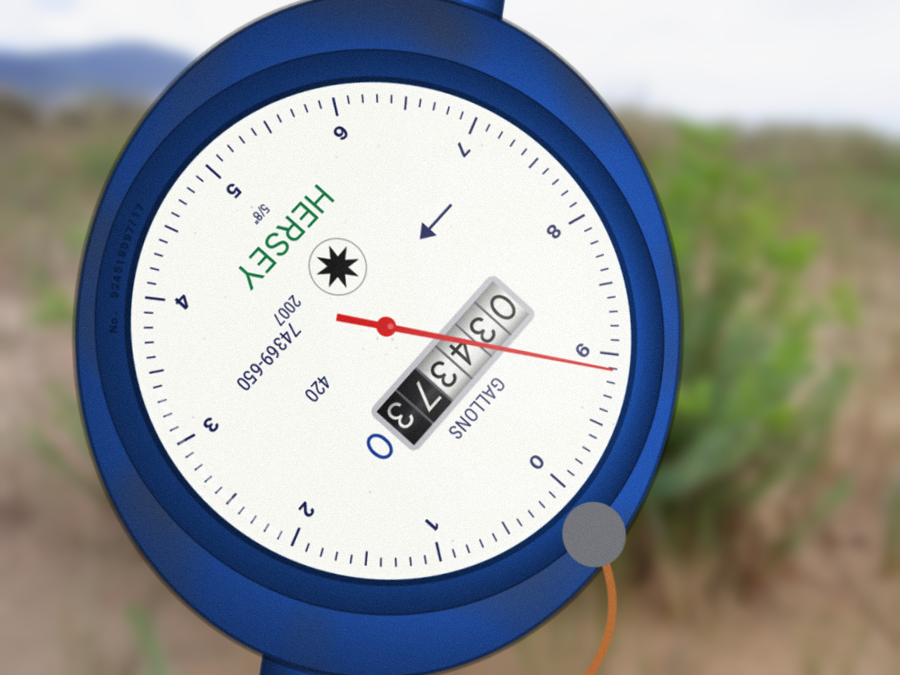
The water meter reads 343729.1 gal
